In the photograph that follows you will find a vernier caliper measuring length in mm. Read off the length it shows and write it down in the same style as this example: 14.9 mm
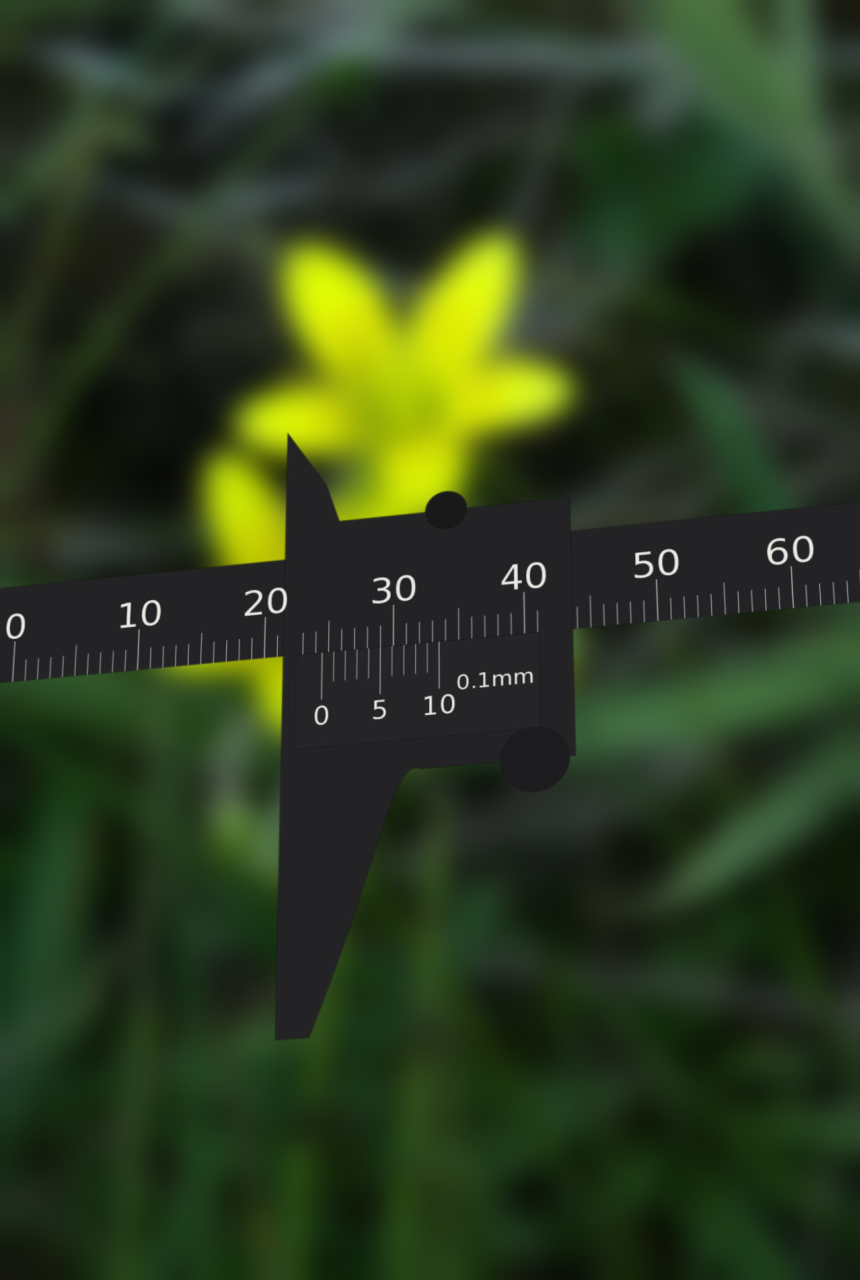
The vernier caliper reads 24.5 mm
